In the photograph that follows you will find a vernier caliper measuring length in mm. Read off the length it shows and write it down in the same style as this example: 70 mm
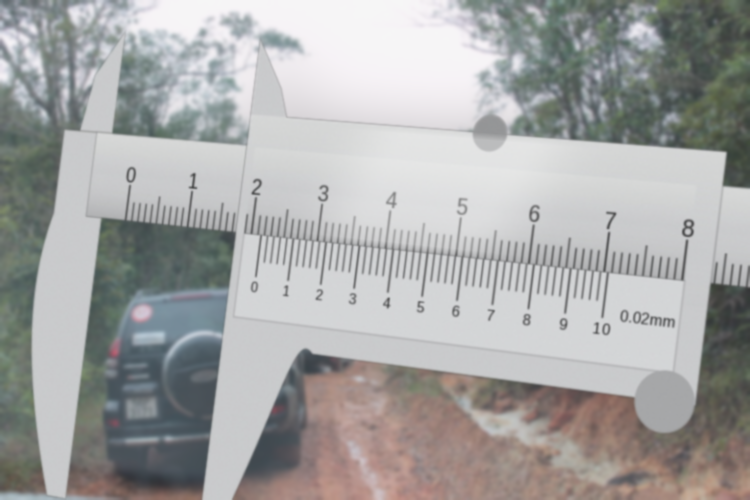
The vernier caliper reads 21.5 mm
